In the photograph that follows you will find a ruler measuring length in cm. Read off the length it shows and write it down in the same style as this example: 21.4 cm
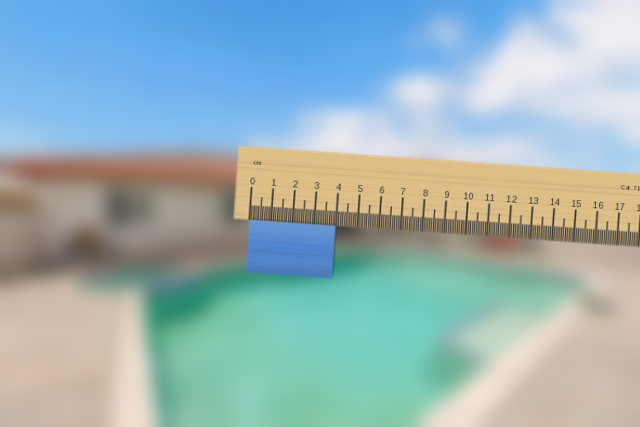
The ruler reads 4 cm
